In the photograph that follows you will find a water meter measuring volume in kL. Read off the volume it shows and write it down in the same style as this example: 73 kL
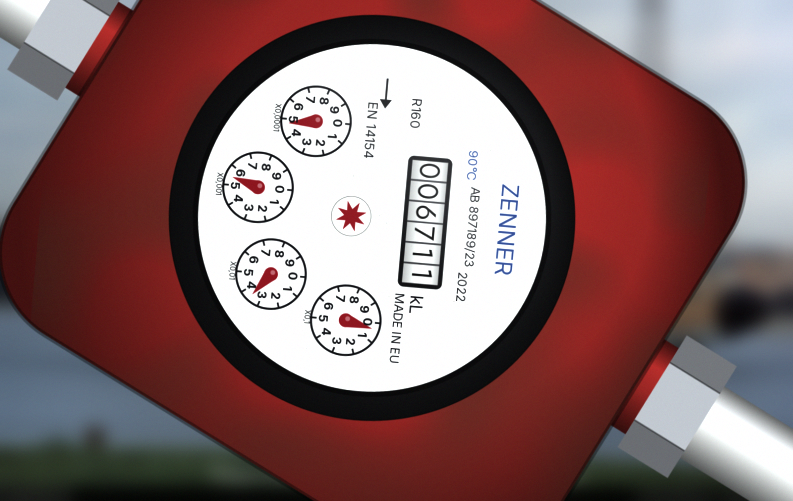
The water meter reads 6711.0354 kL
